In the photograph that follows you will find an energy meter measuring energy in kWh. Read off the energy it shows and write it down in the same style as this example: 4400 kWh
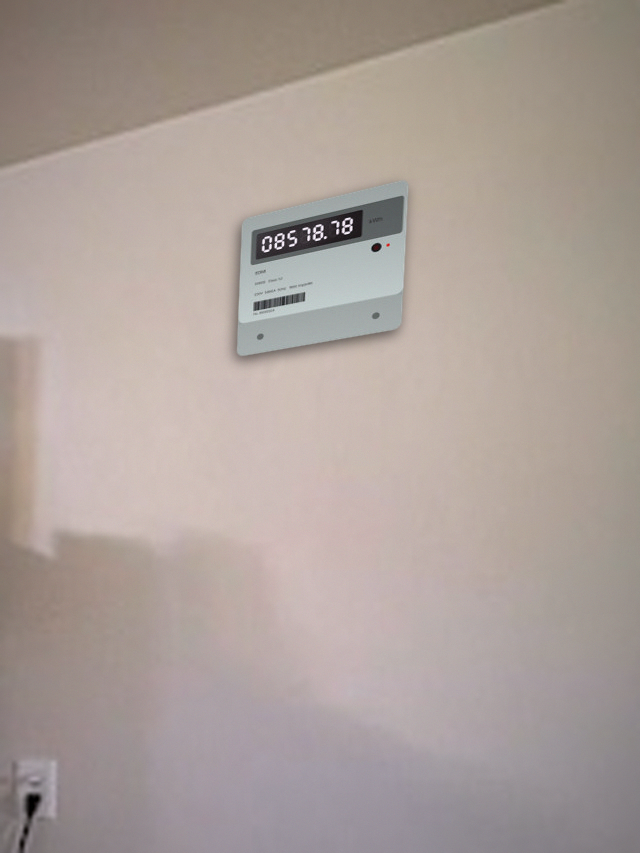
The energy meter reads 8578.78 kWh
